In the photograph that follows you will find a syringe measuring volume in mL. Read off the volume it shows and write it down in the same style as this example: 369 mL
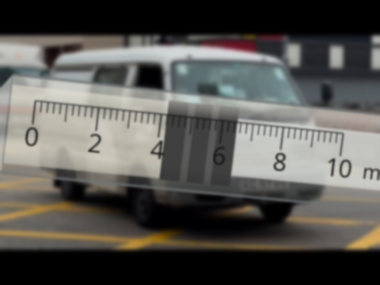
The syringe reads 4.2 mL
